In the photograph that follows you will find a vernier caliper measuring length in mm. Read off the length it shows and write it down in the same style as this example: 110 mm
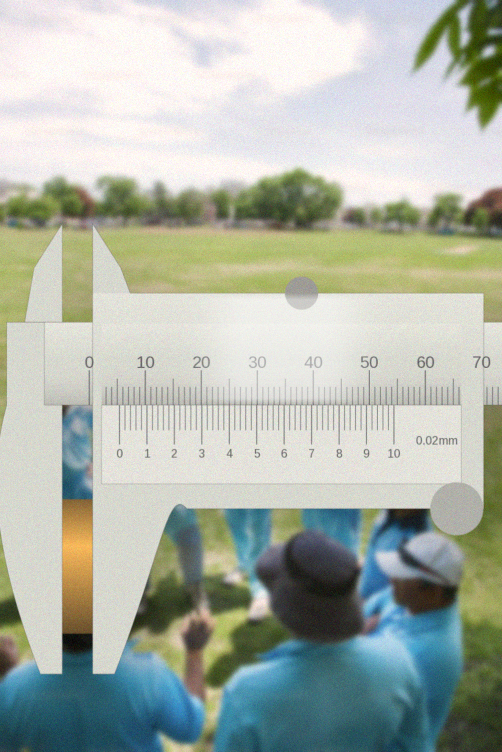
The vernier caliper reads 5.4 mm
